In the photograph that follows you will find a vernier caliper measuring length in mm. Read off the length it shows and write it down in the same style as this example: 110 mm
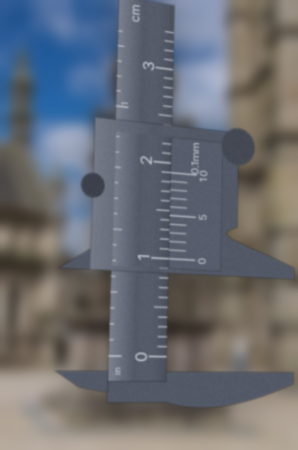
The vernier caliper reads 10.0 mm
